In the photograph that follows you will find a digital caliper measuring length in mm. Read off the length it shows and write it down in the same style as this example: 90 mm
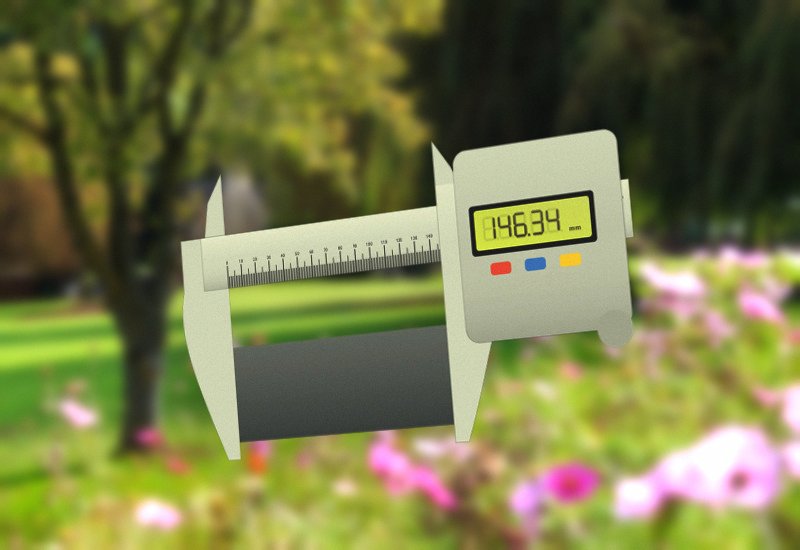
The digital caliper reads 146.34 mm
